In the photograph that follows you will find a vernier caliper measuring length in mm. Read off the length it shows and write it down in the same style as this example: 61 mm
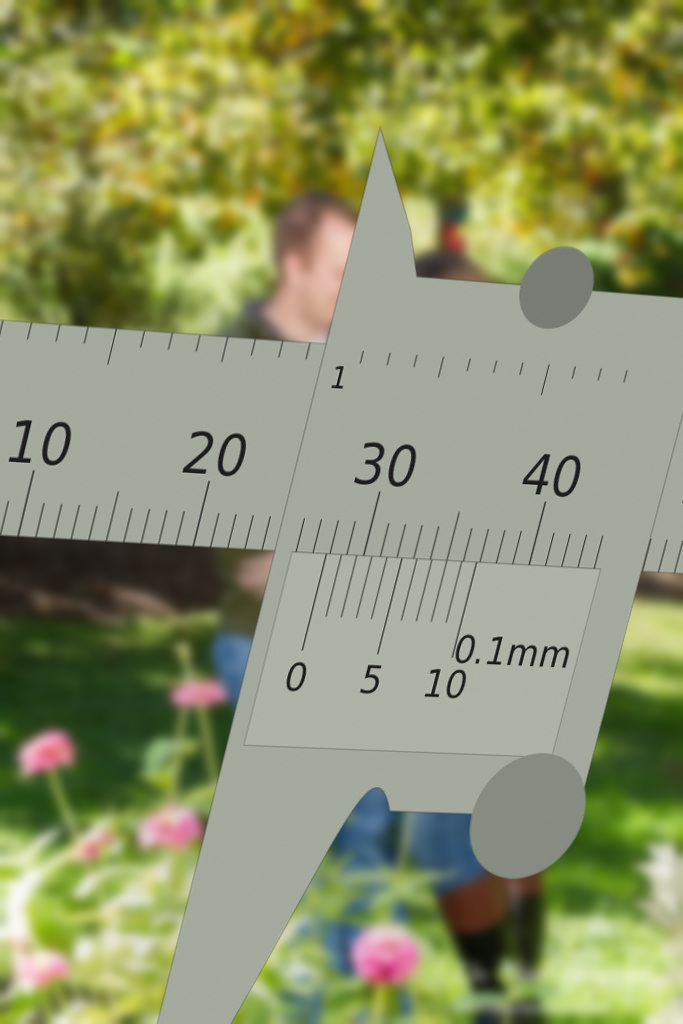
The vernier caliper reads 27.8 mm
